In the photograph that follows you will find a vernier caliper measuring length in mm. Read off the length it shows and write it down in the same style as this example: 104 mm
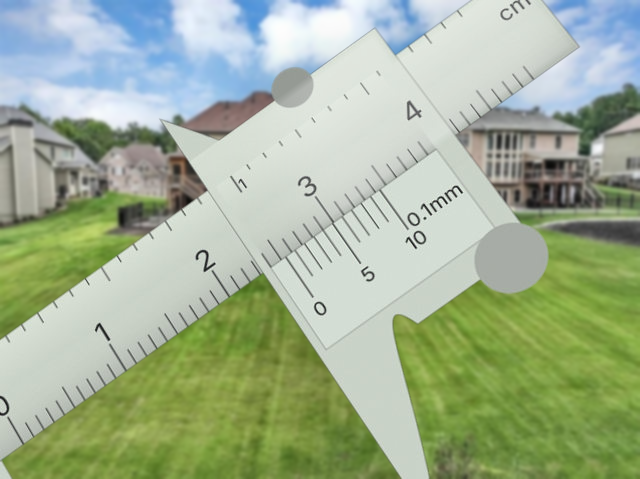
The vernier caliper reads 25.4 mm
